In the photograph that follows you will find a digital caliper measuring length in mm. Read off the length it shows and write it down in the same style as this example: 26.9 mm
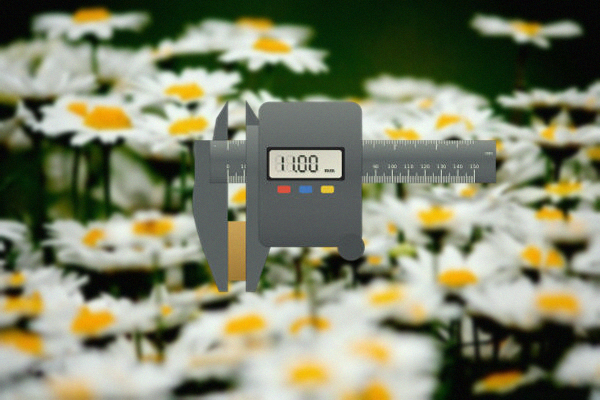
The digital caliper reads 11.00 mm
